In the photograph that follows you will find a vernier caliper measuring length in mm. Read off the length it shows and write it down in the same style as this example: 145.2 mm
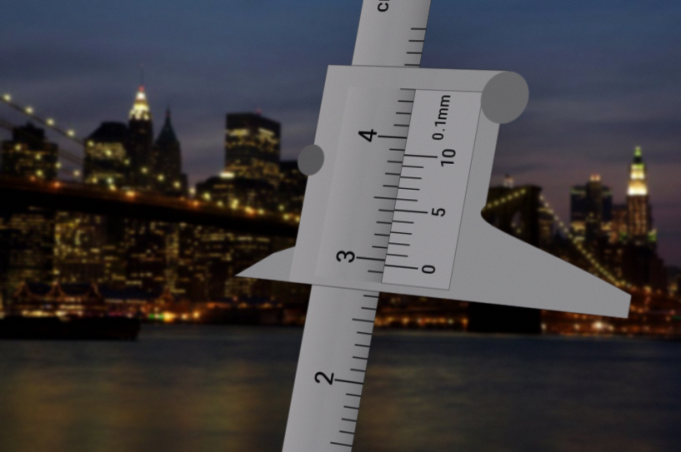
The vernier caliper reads 29.6 mm
